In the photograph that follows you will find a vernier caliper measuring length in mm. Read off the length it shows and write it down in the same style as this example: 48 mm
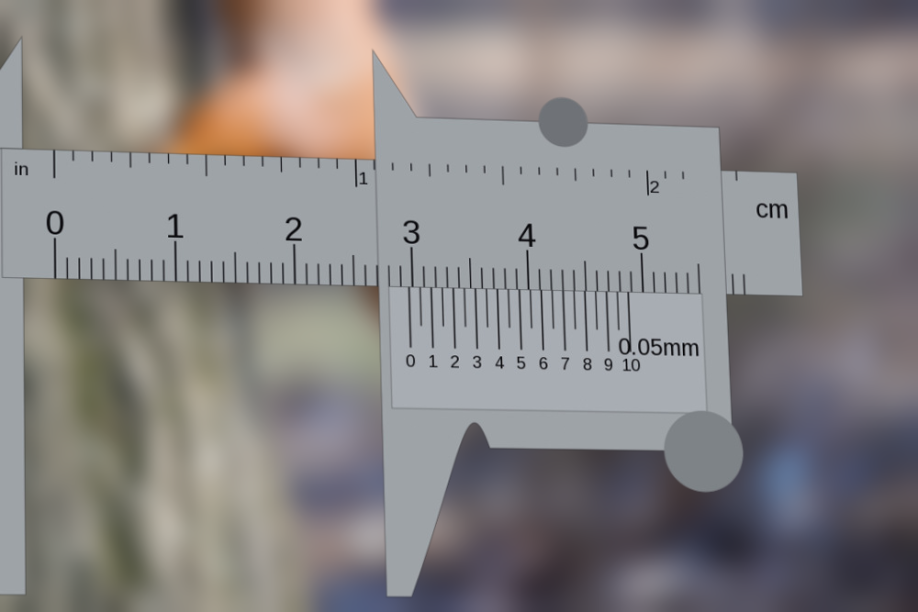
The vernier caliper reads 29.7 mm
